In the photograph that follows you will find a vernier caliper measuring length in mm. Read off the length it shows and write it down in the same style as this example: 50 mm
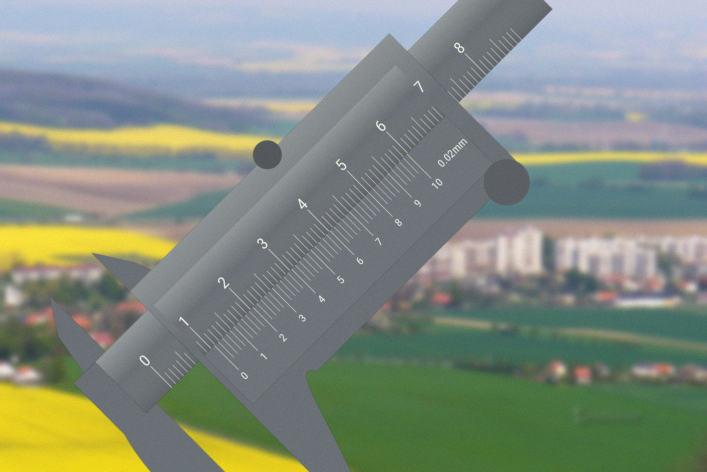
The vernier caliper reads 10.8 mm
